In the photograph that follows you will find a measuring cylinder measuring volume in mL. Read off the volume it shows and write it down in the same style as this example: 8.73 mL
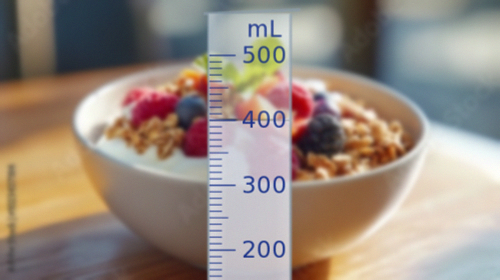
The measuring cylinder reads 400 mL
